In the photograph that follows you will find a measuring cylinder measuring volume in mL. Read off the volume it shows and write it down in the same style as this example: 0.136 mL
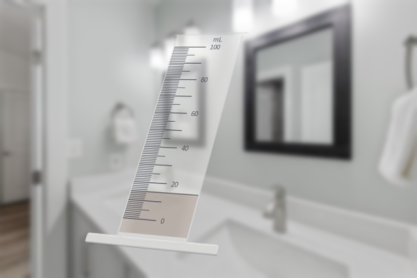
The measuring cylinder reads 15 mL
